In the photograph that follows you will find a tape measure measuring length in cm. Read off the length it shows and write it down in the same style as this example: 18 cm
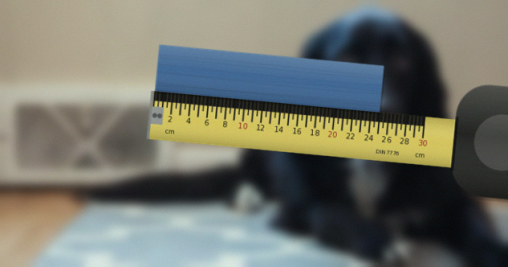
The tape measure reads 25 cm
